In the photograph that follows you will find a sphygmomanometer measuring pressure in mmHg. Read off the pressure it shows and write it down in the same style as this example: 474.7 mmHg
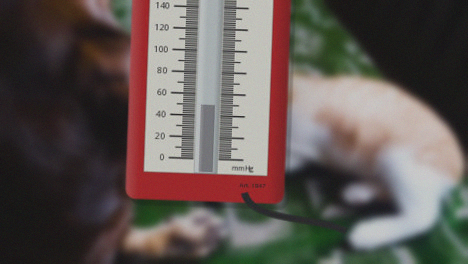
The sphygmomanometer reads 50 mmHg
